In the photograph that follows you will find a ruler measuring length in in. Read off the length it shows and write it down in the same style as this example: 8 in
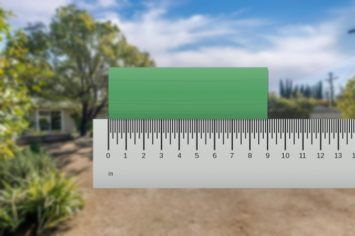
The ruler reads 9 in
